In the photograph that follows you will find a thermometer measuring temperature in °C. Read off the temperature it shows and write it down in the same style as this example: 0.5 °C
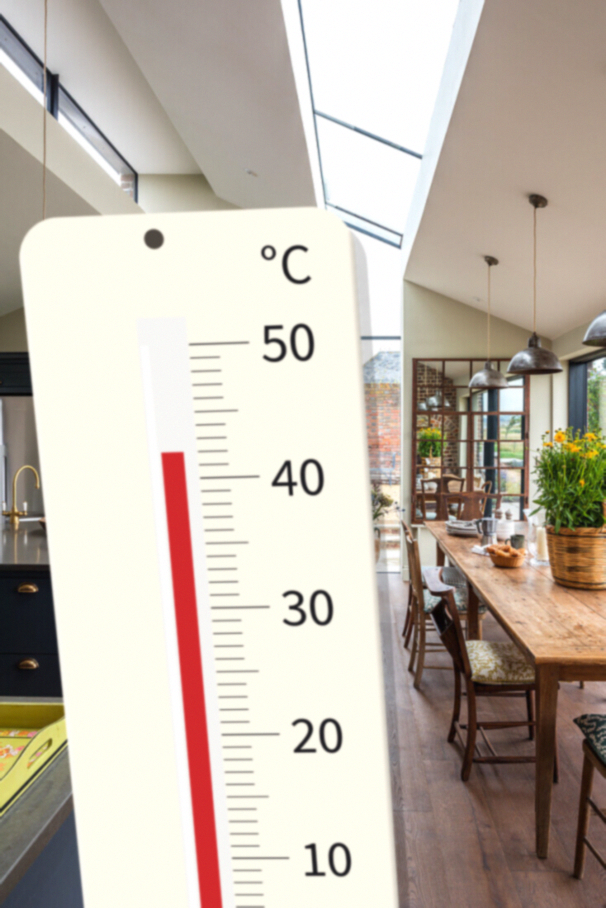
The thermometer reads 42 °C
